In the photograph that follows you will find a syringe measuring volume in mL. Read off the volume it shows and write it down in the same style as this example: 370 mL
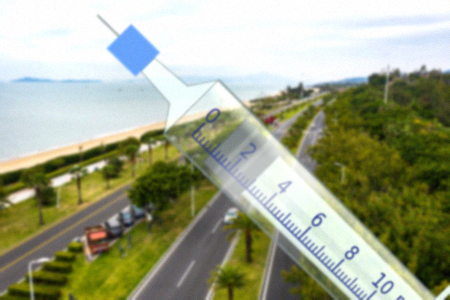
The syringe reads 1 mL
